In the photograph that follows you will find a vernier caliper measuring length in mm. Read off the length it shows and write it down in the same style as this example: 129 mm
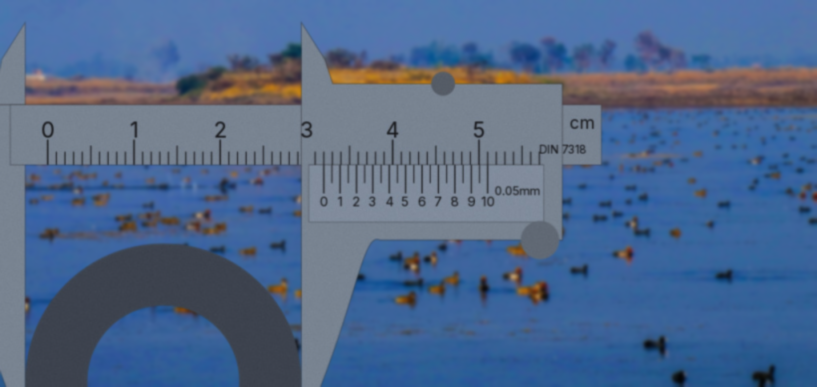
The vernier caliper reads 32.0 mm
